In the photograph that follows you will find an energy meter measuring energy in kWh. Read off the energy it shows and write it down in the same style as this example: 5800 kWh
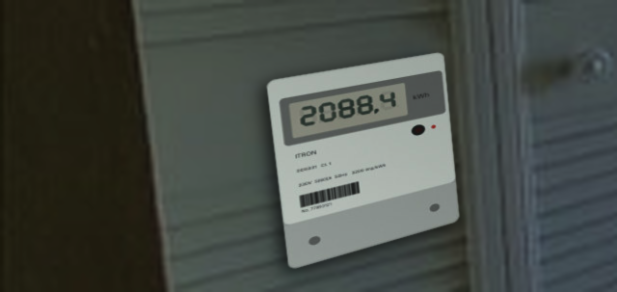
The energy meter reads 2088.4 kWh
